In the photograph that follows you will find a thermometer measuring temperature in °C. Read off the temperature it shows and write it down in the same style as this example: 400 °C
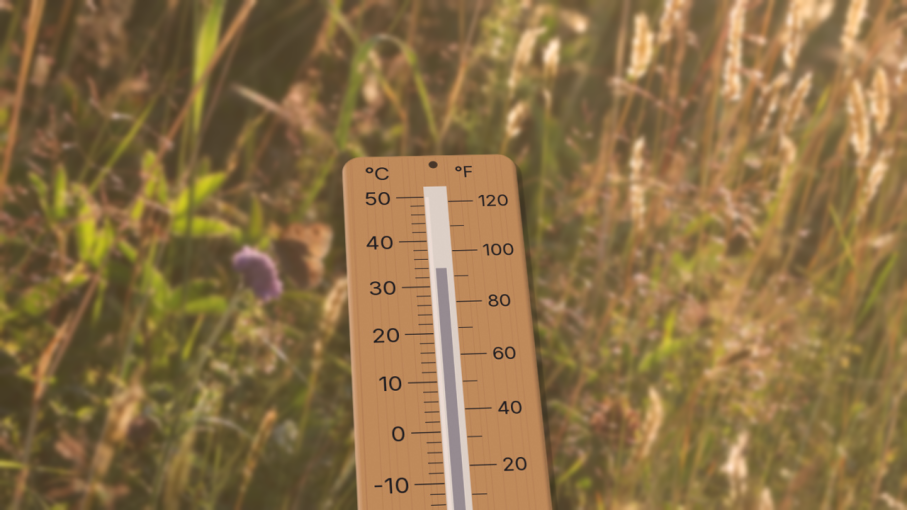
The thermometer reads 34 °C
